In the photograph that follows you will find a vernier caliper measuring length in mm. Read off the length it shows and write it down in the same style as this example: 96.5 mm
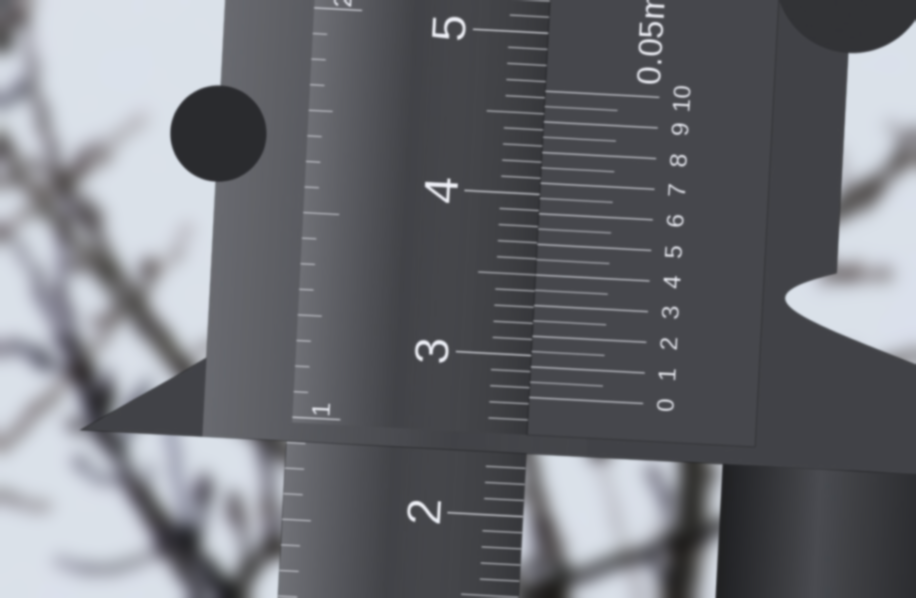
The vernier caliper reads 27.4 mm
